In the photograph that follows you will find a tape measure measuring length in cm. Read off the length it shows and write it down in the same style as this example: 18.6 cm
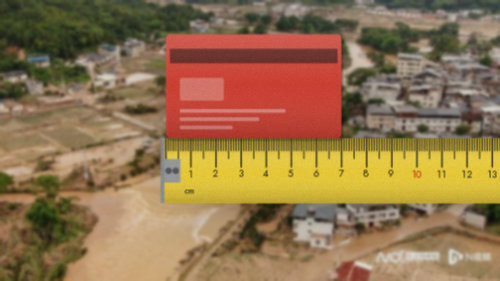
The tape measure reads 7 cm
